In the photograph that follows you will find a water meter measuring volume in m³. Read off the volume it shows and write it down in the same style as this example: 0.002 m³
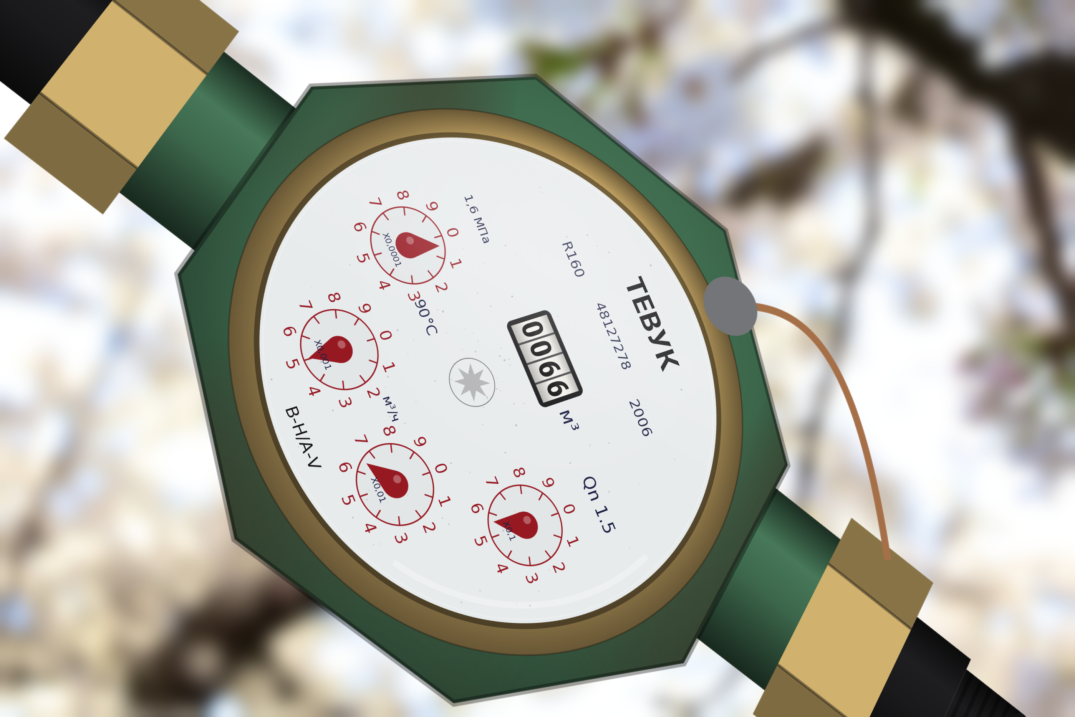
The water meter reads 66.5650 m³
